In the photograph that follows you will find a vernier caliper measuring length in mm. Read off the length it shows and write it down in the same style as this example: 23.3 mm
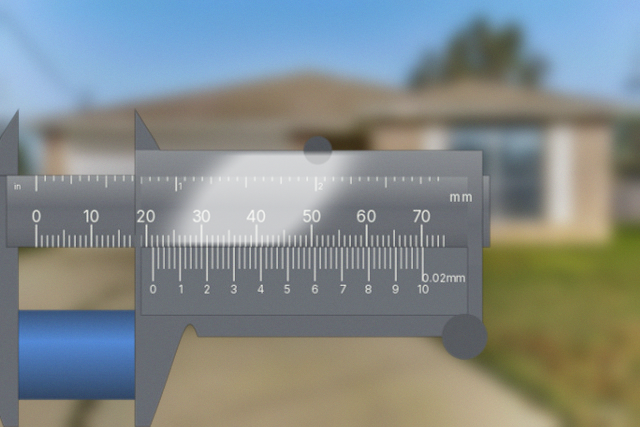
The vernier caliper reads 21.2 mm
